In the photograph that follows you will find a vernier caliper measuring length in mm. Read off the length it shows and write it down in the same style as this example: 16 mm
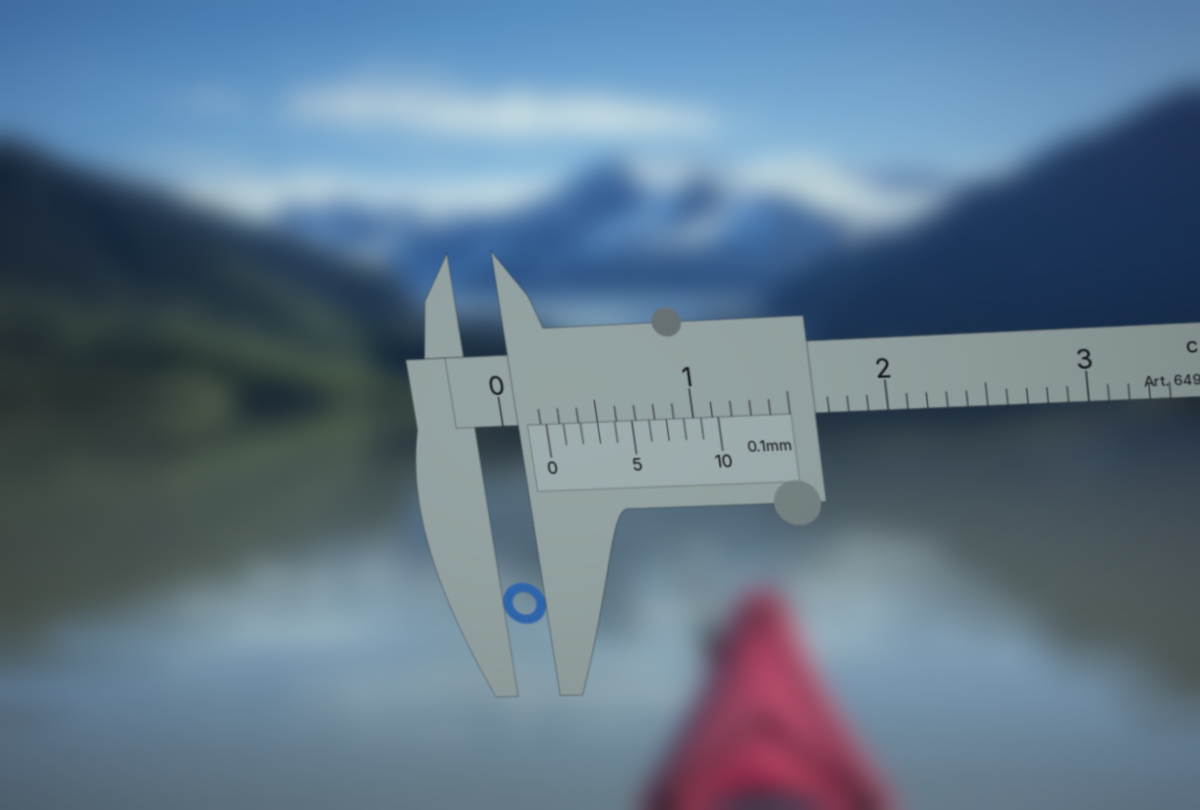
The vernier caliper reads 2.3 mm
